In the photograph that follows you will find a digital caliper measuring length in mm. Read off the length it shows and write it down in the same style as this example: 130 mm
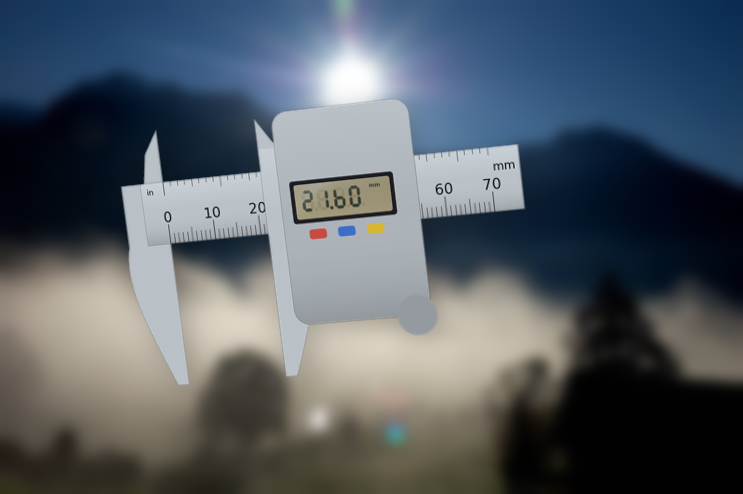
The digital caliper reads 21.60 mm
